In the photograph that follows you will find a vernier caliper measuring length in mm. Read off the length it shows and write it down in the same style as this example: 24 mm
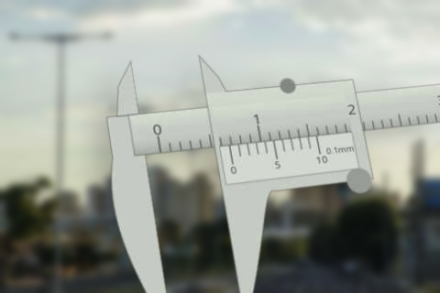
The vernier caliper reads 6.8 mm
